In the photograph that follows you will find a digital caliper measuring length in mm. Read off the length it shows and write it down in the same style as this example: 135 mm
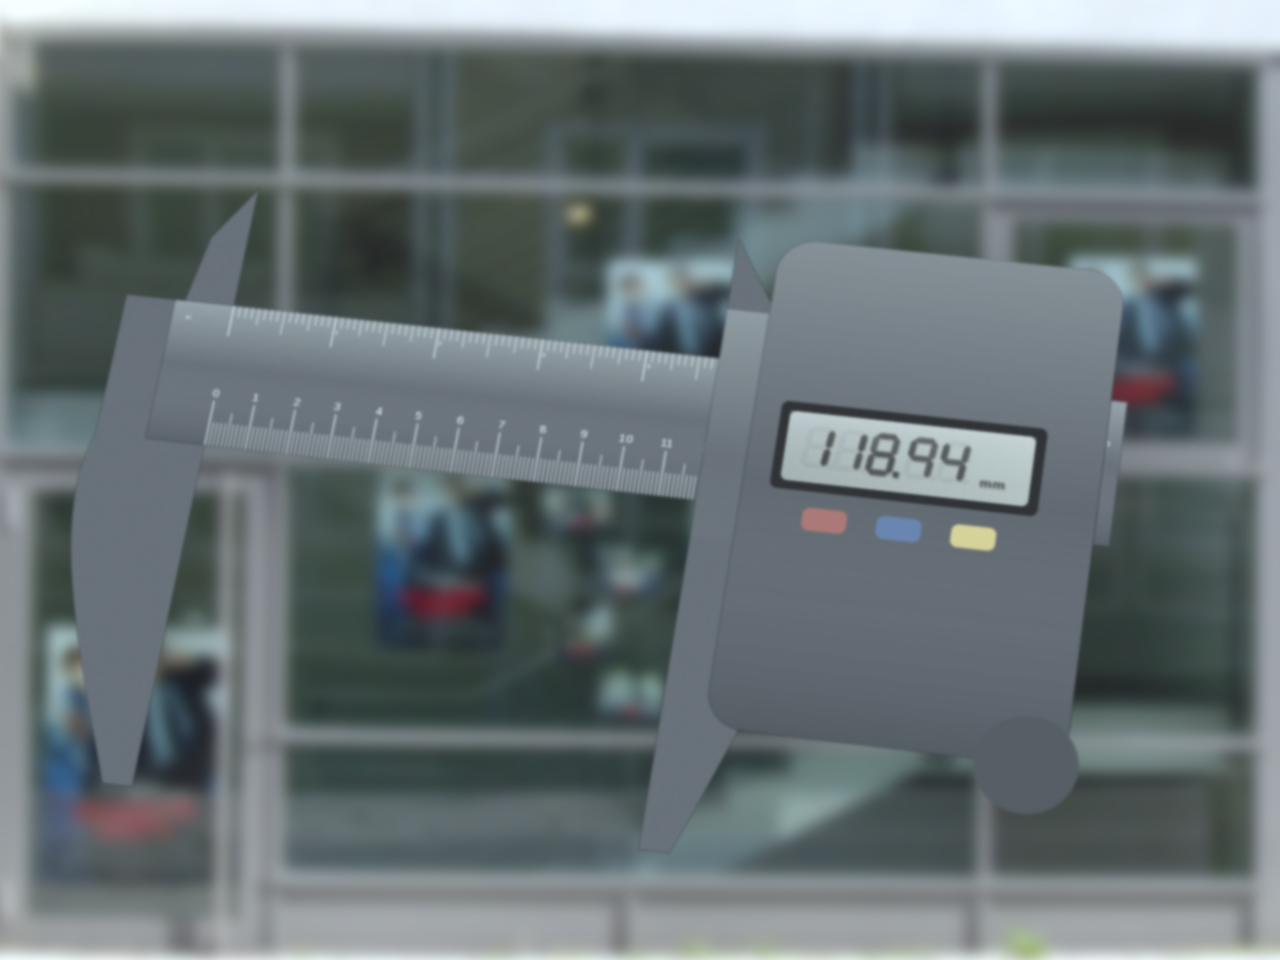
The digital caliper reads 118.94 mm
